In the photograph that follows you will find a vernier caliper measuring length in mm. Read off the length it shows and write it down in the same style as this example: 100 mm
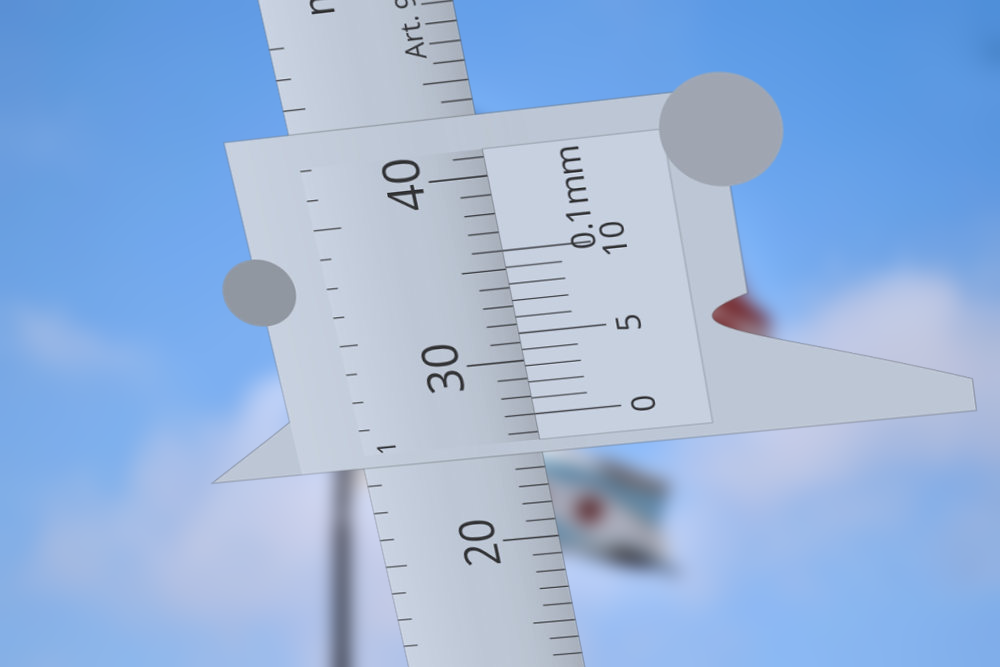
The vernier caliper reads 27.0 mm
